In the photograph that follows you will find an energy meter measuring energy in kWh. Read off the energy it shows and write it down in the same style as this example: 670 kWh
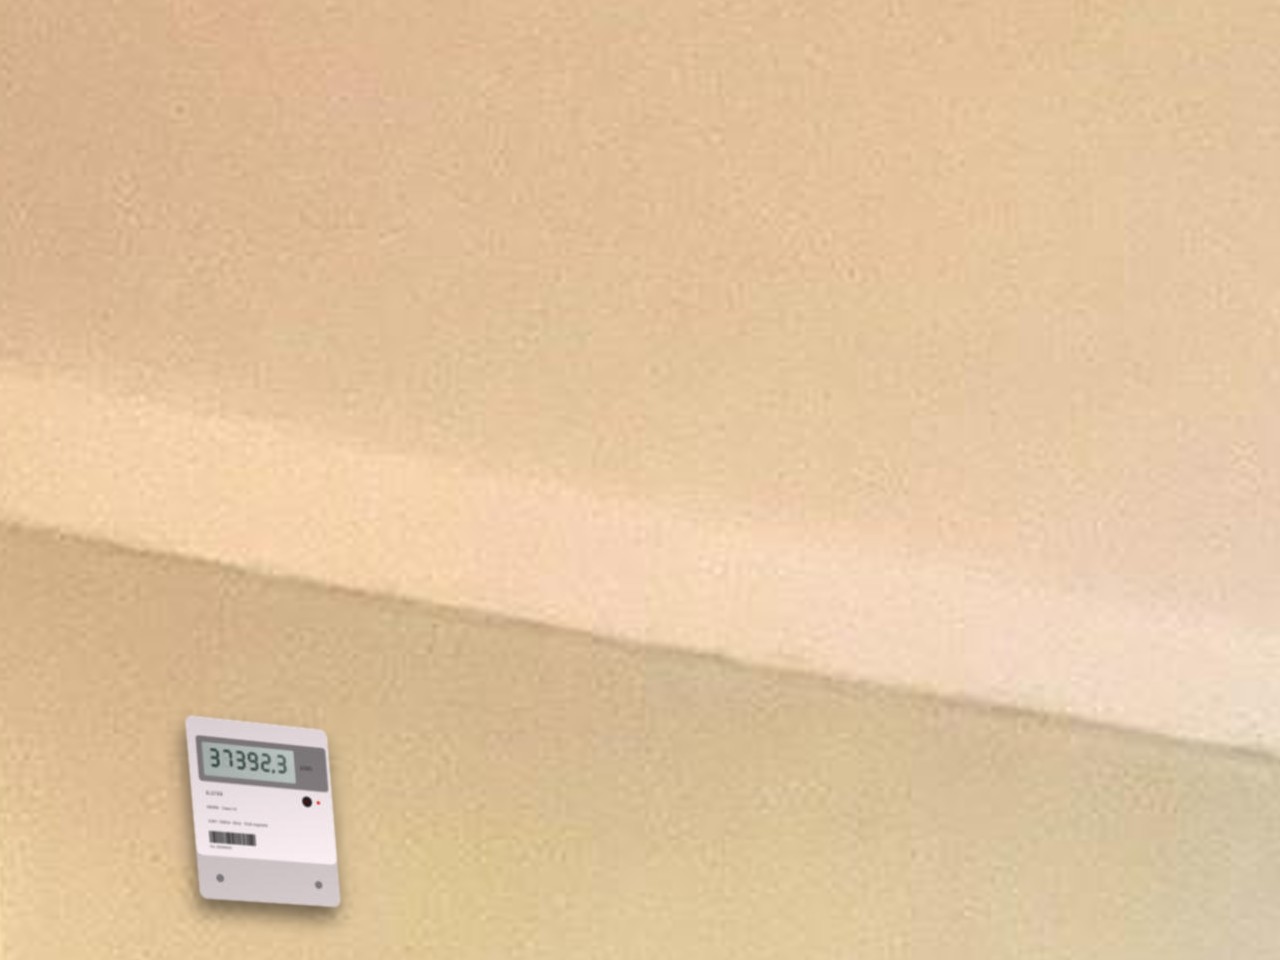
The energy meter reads 37392.3 kWh
